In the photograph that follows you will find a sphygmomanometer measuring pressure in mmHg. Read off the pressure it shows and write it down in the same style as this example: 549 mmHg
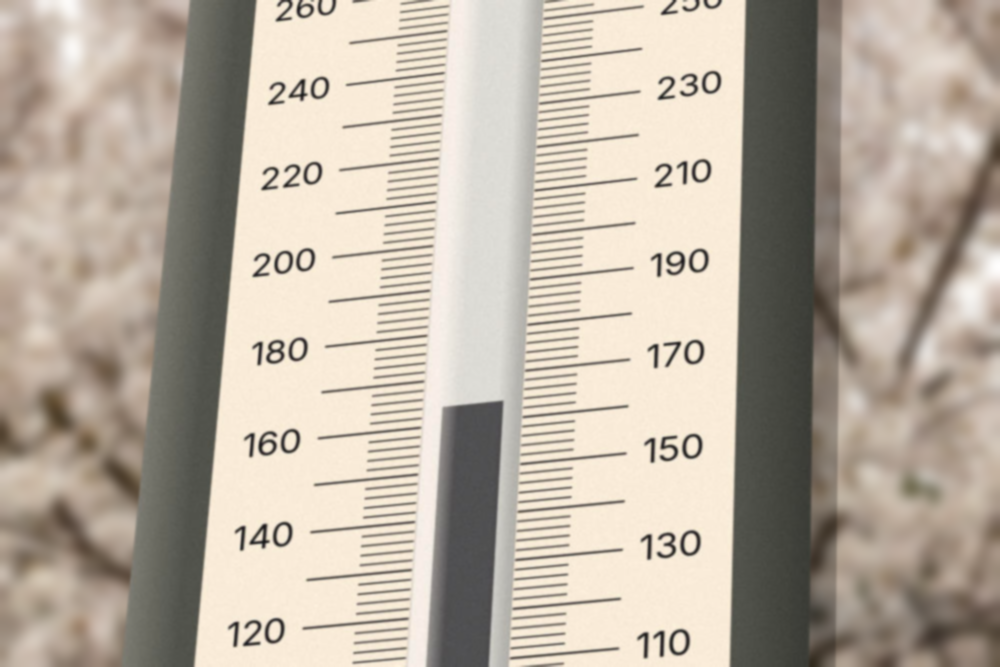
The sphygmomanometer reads 164 mmHg
